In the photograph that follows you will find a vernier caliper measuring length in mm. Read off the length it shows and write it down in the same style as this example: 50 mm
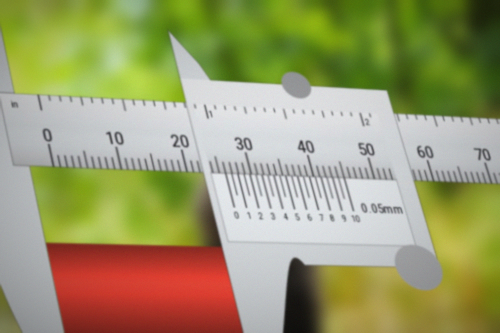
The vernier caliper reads 26.0 mm
